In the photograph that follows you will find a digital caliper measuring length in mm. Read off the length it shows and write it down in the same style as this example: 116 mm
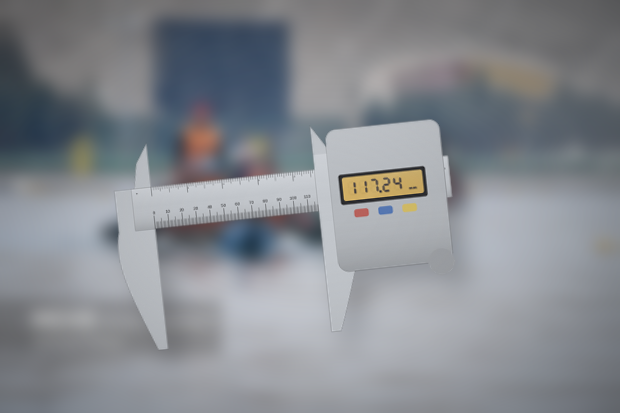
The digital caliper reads 117.24 mm
